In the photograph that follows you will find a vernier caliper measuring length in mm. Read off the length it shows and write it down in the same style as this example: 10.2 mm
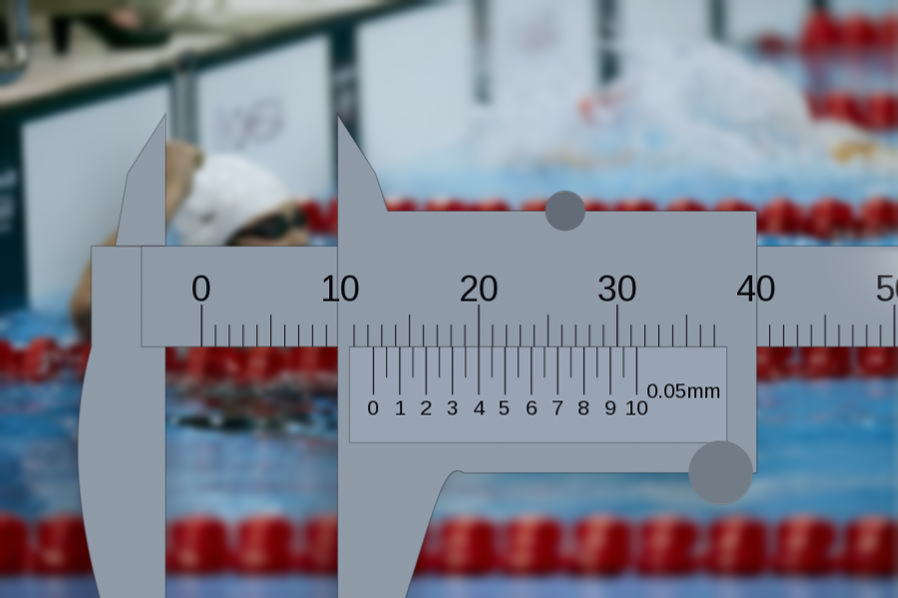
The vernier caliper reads 12.4 mm
